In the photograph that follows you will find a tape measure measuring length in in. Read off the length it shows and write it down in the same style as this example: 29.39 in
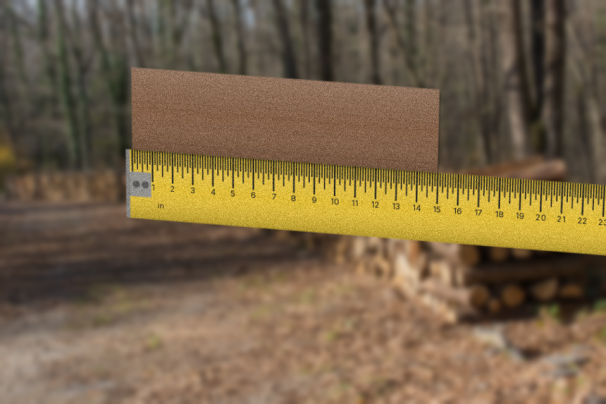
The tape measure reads 15 in
